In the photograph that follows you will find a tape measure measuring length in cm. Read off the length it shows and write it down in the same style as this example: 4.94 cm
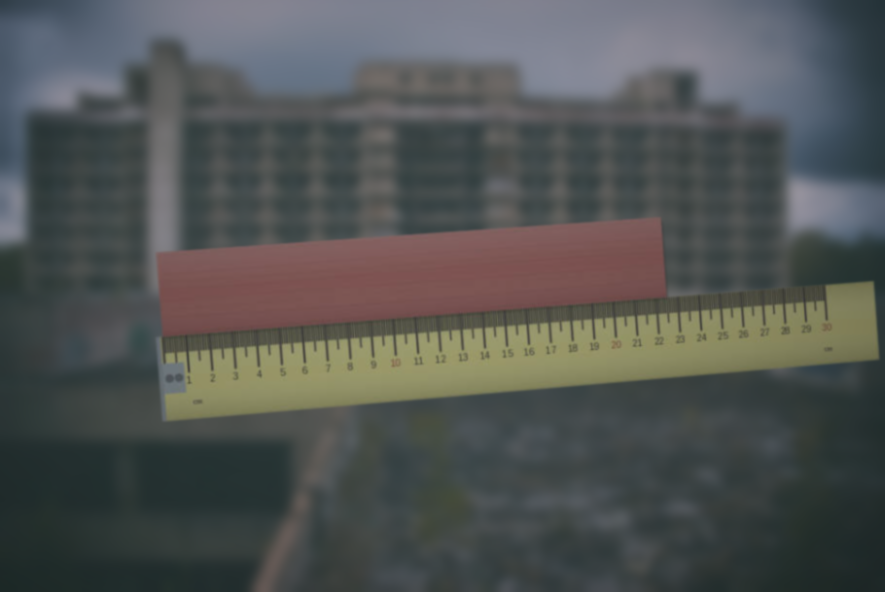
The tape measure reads 22.5 cm
